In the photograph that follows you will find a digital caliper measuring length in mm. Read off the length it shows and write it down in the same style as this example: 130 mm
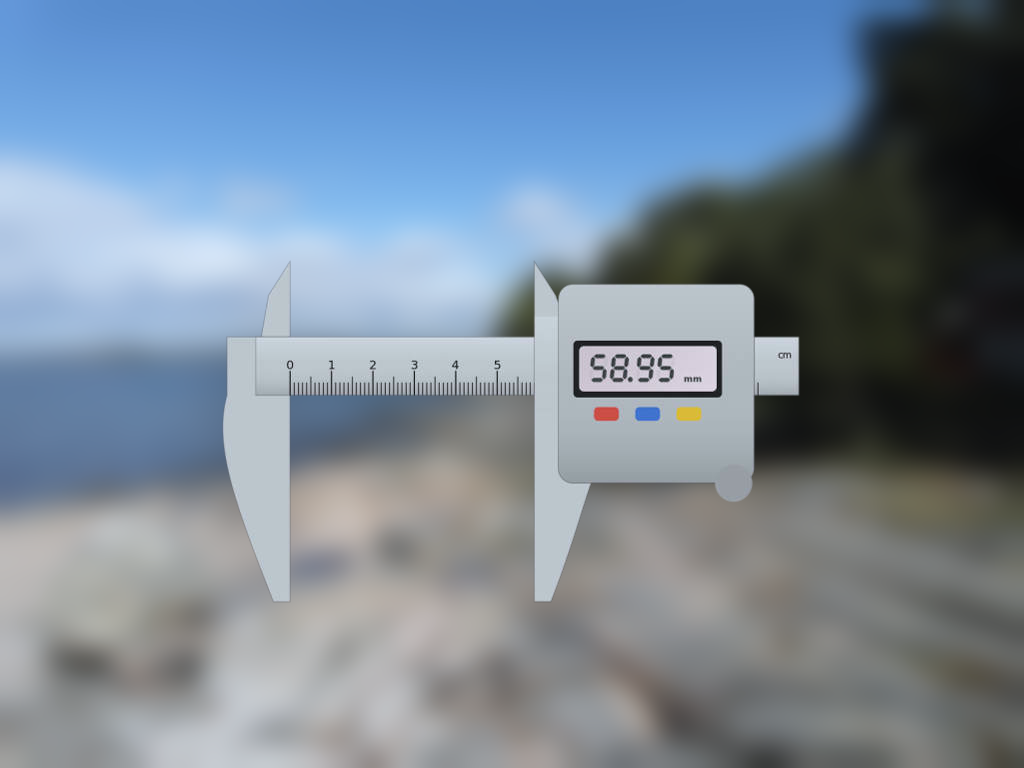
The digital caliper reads 58.95 mm
